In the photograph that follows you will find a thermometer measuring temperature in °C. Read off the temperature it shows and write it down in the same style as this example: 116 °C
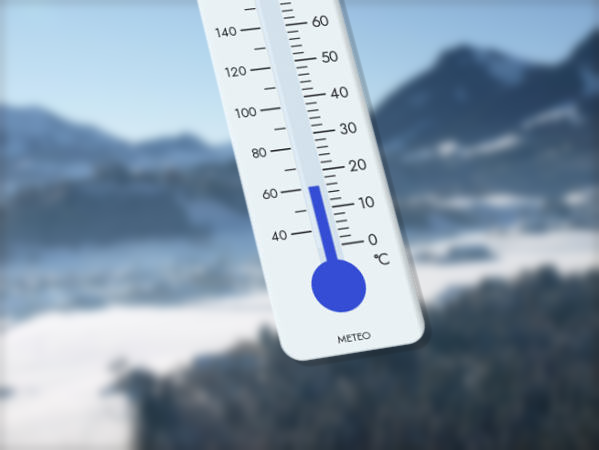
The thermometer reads 16 °C
